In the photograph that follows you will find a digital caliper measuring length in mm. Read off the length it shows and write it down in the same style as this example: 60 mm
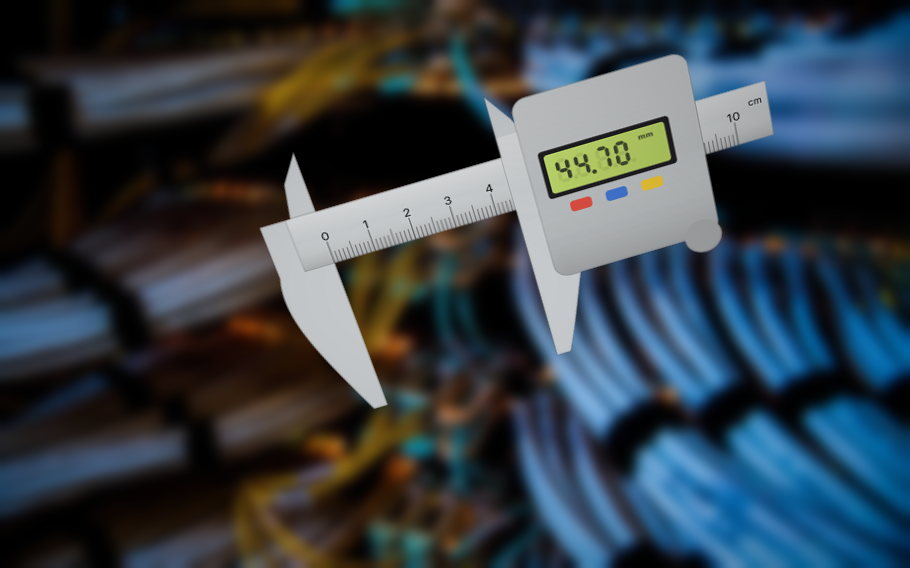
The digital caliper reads 44.70 mm
